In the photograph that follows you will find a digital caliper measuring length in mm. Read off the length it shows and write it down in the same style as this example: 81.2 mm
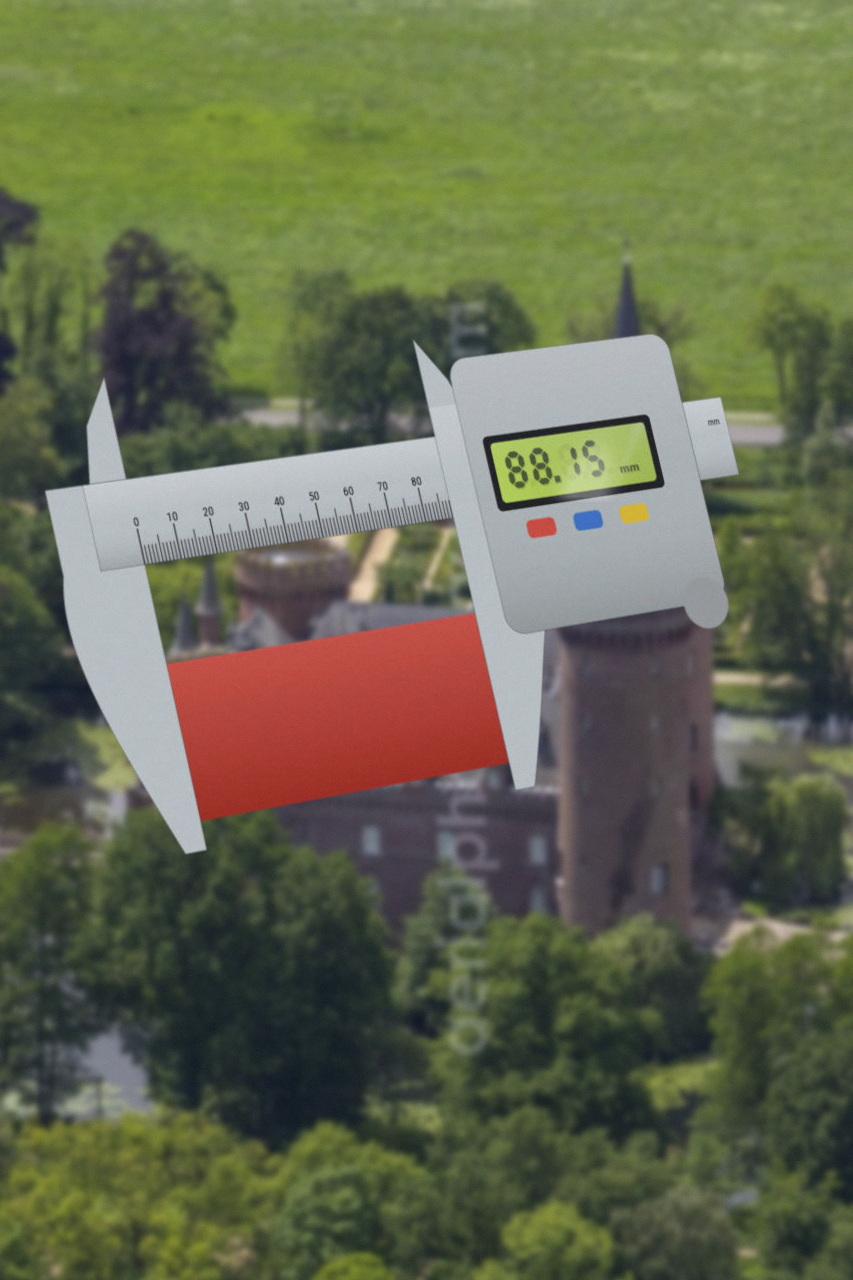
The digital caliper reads 88.15 mm
